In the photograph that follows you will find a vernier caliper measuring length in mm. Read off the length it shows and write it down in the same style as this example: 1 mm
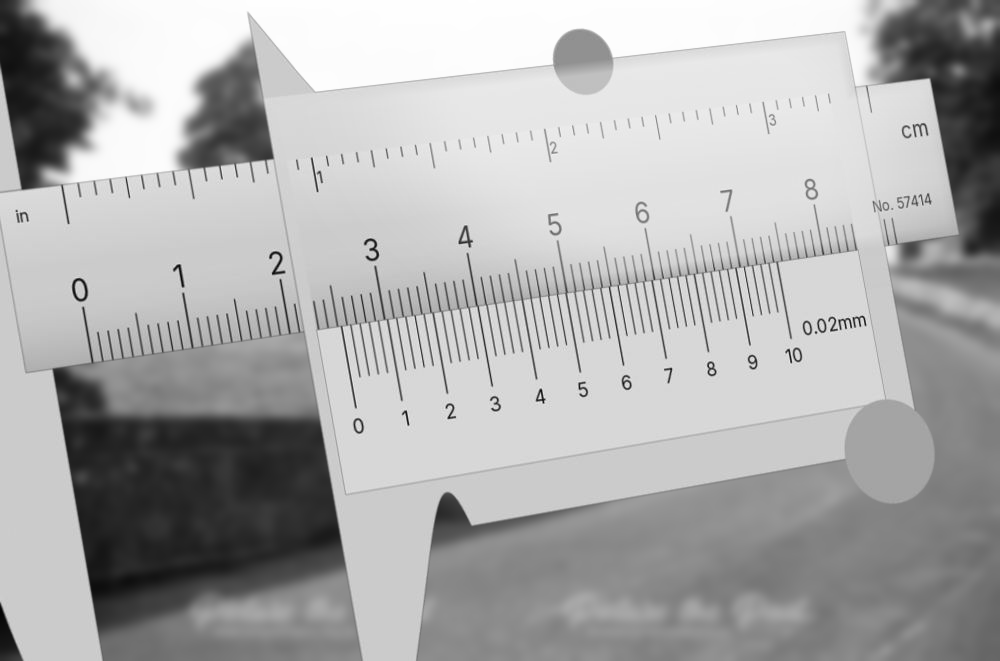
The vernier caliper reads 25.4 mm
